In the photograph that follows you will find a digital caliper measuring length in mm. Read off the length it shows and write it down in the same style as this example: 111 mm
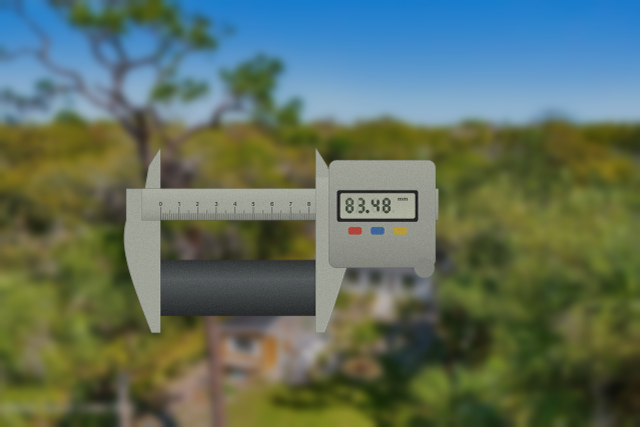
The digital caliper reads 83.48 mm
